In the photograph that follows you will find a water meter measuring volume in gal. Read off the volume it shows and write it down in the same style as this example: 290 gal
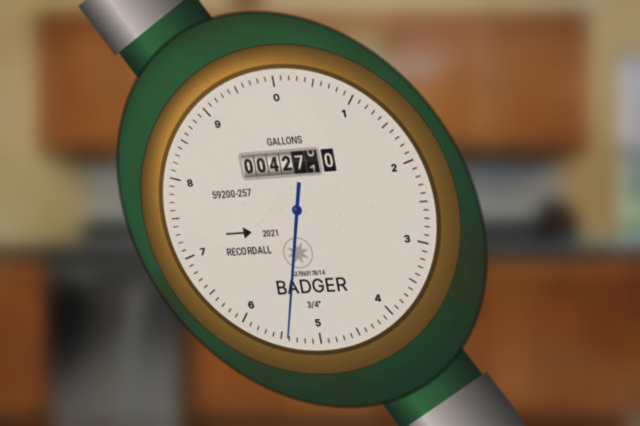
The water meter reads 42705.4 gal
